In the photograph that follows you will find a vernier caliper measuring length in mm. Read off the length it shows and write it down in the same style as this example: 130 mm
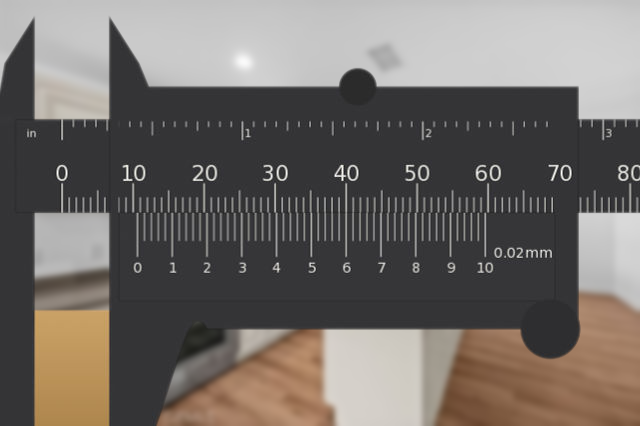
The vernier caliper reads 10.6 mm
